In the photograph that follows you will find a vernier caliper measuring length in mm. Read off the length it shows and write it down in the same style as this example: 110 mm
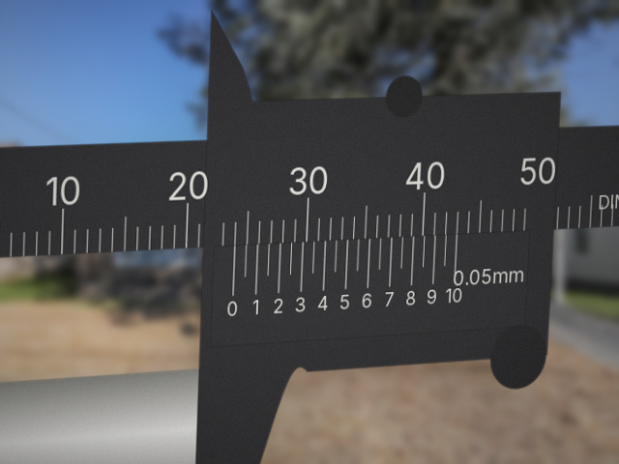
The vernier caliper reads 24.0 mm
